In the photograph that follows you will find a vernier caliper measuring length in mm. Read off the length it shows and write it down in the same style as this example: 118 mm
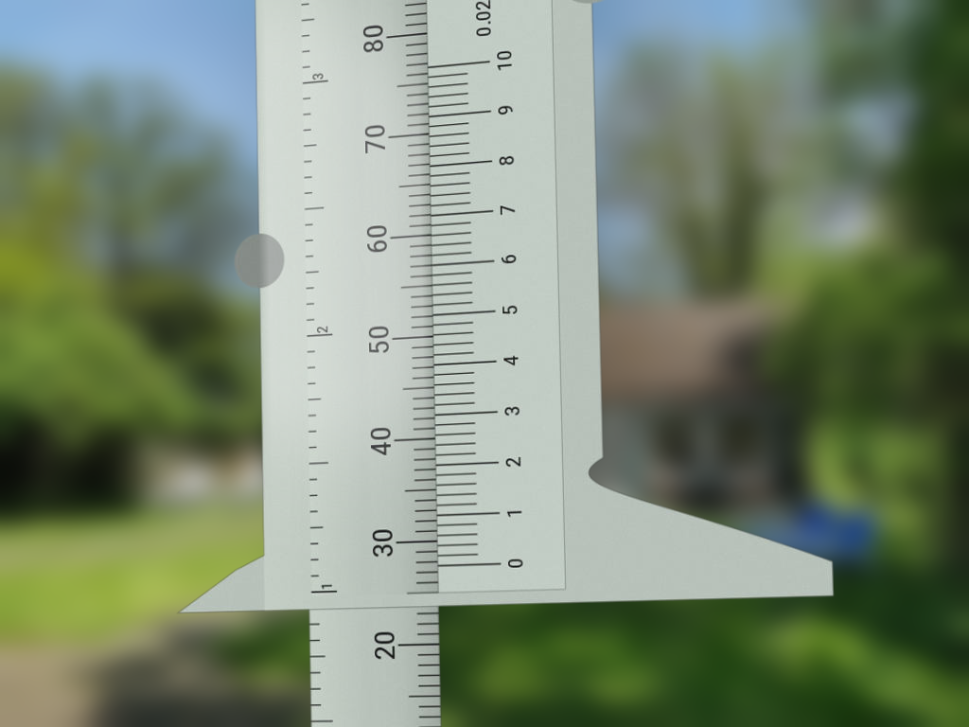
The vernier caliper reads 27.6 mm
